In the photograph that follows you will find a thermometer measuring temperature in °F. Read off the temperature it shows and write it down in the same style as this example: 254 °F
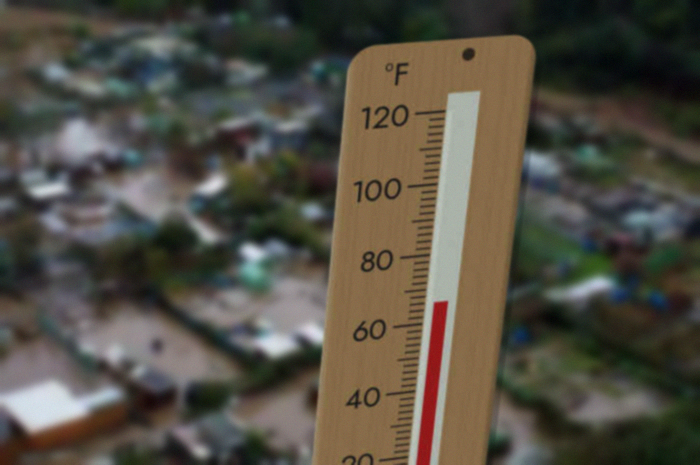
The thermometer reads 66 °F
